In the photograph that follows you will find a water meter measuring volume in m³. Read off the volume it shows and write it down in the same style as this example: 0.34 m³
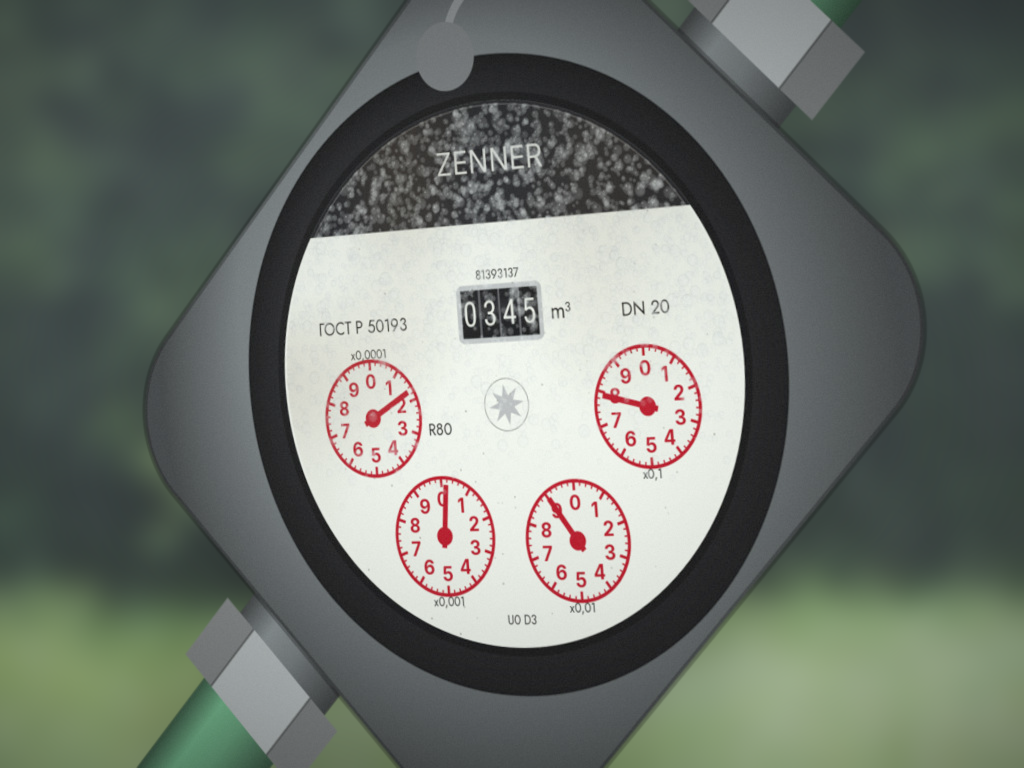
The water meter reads 345.7901 m³
